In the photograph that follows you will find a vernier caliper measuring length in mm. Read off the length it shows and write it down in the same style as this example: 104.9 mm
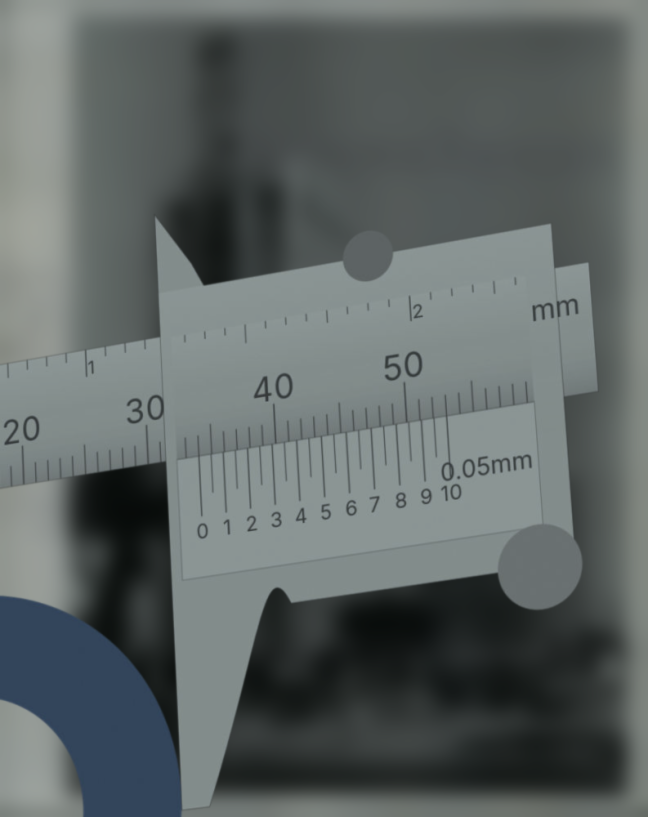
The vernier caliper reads 34.0 mm
